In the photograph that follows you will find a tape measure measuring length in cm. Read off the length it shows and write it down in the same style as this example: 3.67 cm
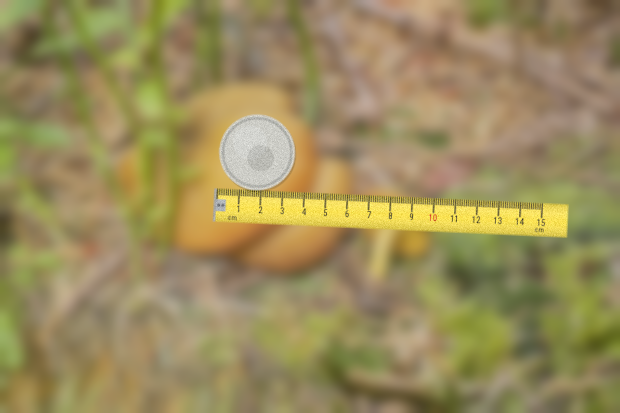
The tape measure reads 3.5 cm
